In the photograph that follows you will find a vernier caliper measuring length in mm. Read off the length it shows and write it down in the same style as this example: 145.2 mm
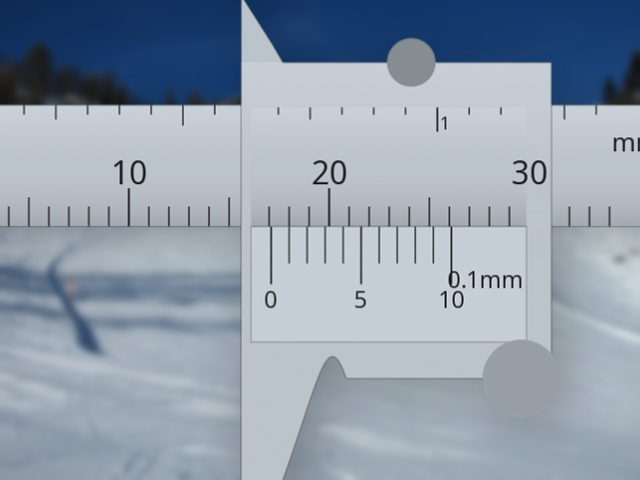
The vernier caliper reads 17.1 mm
